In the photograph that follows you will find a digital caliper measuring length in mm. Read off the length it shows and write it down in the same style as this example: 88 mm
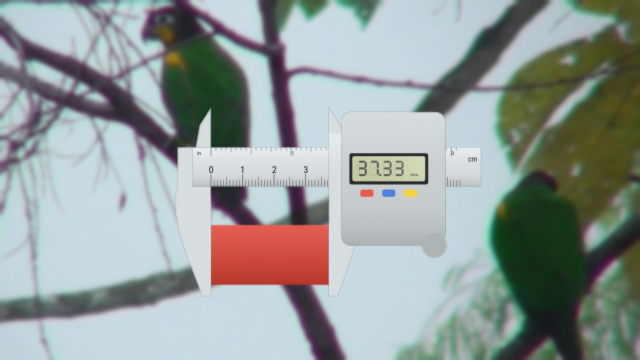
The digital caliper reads 37.33 mm
